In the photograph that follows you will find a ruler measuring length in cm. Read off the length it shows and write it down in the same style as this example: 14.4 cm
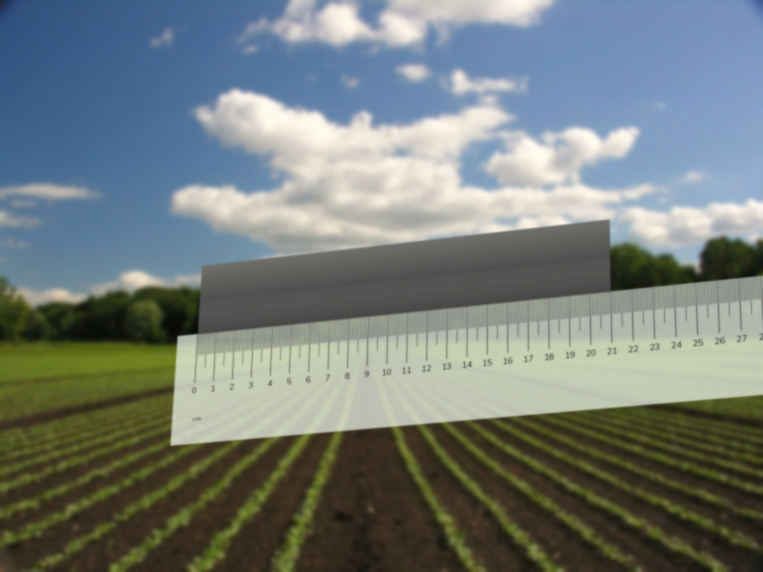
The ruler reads 21 cm
